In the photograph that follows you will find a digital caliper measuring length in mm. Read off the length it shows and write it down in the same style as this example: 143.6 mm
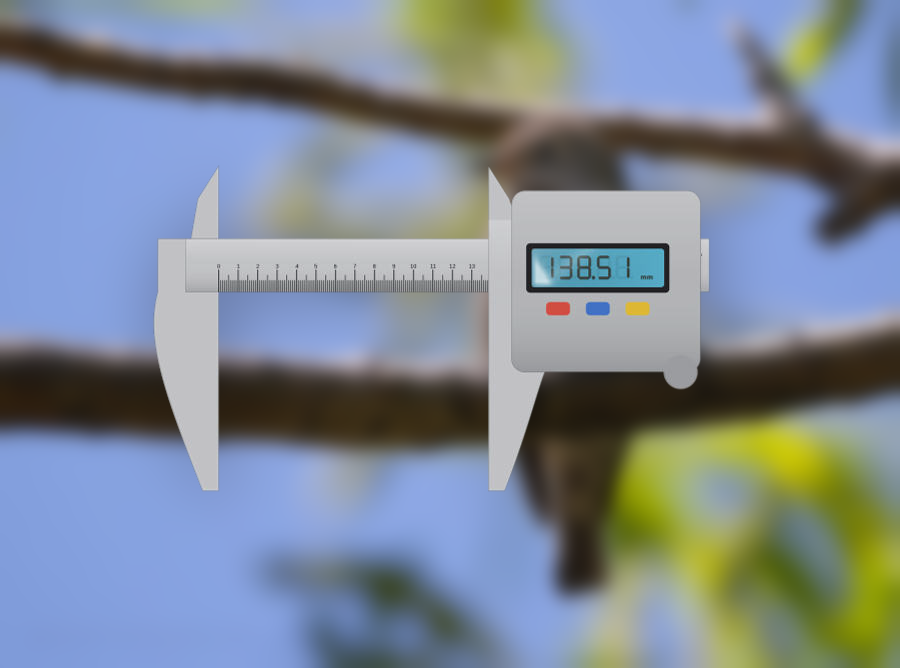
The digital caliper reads 138.51 mm
